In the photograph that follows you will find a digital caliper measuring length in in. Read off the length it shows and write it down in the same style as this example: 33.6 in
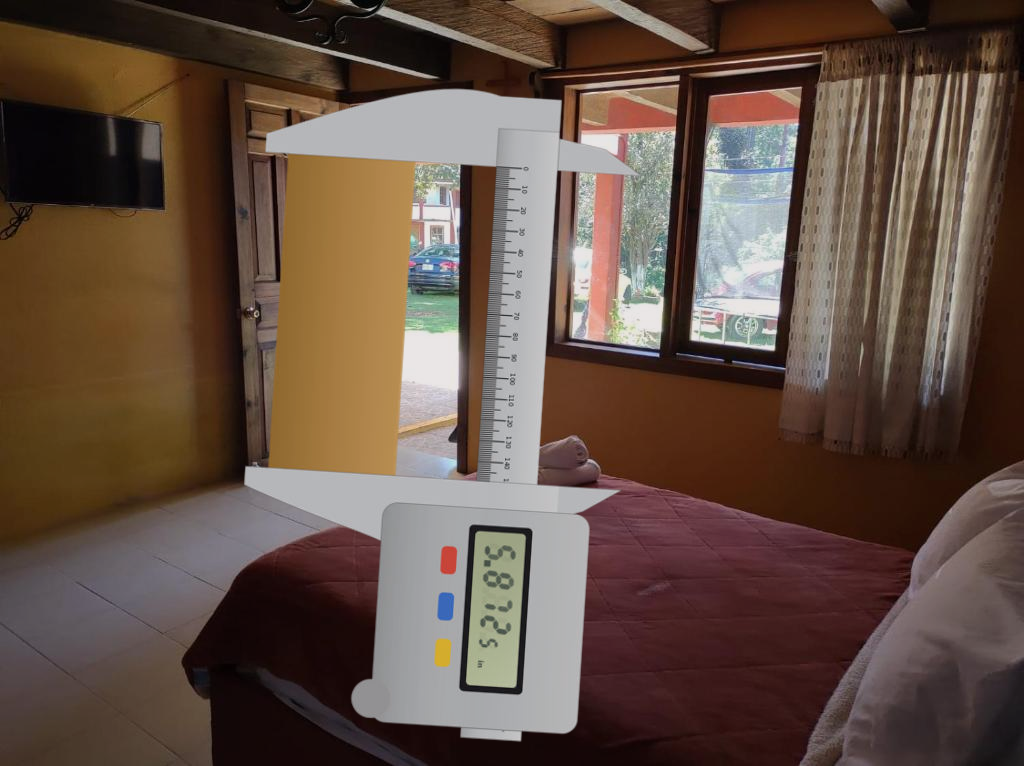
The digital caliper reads 5.8725 in
